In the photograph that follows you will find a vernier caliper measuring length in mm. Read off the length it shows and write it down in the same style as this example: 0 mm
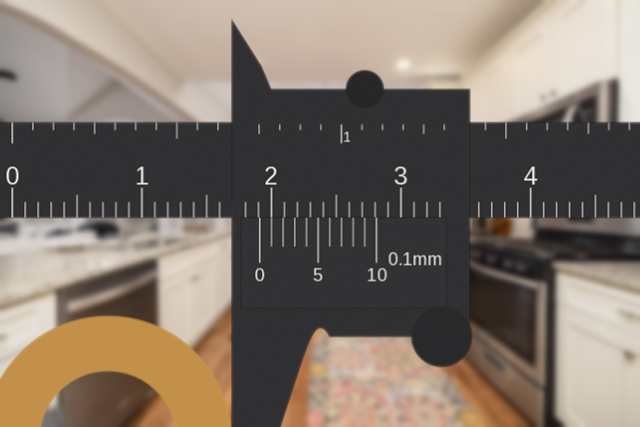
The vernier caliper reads 19.1 mm
